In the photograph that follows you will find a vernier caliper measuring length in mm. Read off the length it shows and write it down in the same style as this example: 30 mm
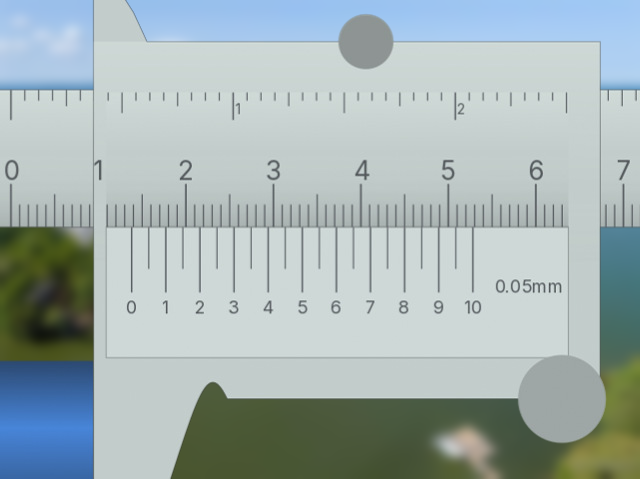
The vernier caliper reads 13.8 mm
